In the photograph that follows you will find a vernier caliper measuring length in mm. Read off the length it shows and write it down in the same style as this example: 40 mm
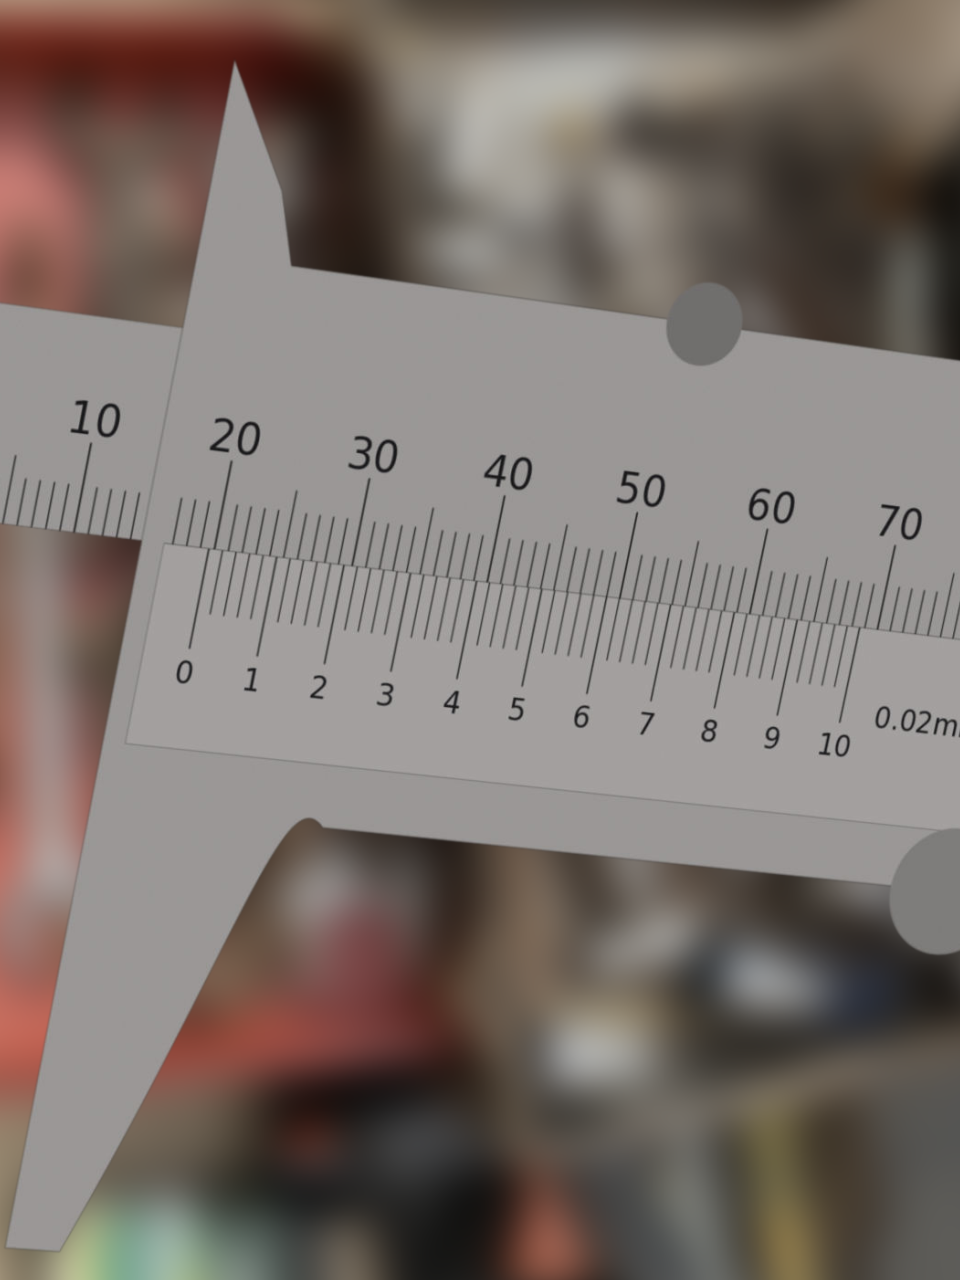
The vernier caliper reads 19.6 mm
